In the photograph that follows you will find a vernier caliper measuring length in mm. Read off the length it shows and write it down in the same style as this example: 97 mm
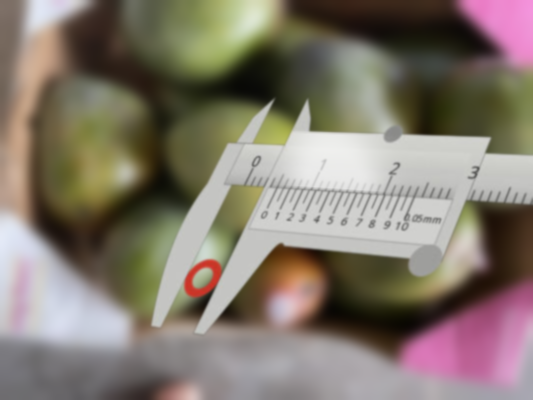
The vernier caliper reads 5.0 mm
